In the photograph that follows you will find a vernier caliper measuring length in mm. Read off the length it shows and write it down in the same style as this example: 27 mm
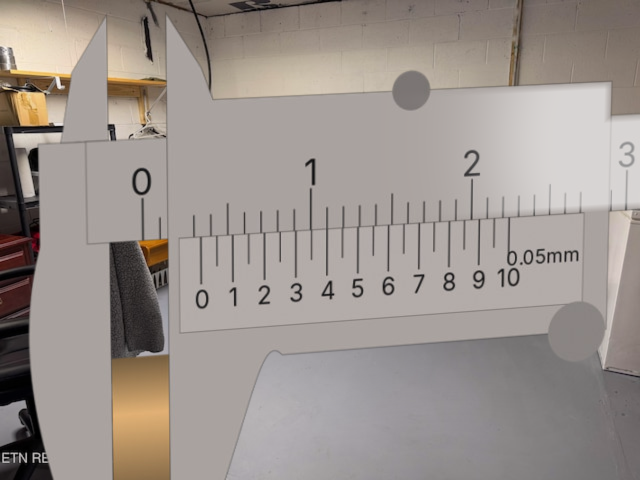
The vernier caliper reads 3.4 mm
